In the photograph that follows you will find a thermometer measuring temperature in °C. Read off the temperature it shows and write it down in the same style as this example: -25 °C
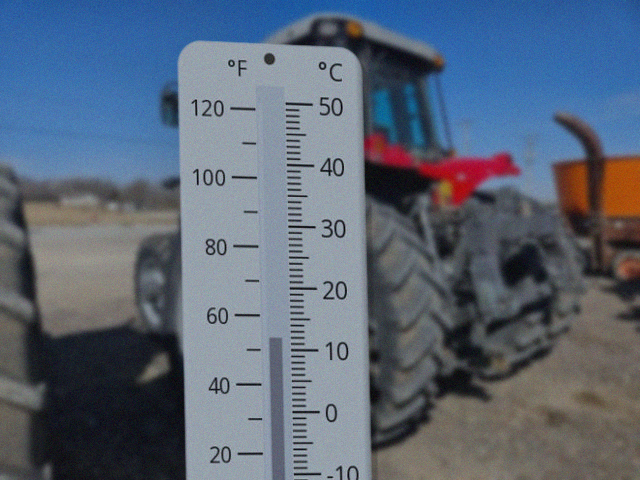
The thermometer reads 12 °C
